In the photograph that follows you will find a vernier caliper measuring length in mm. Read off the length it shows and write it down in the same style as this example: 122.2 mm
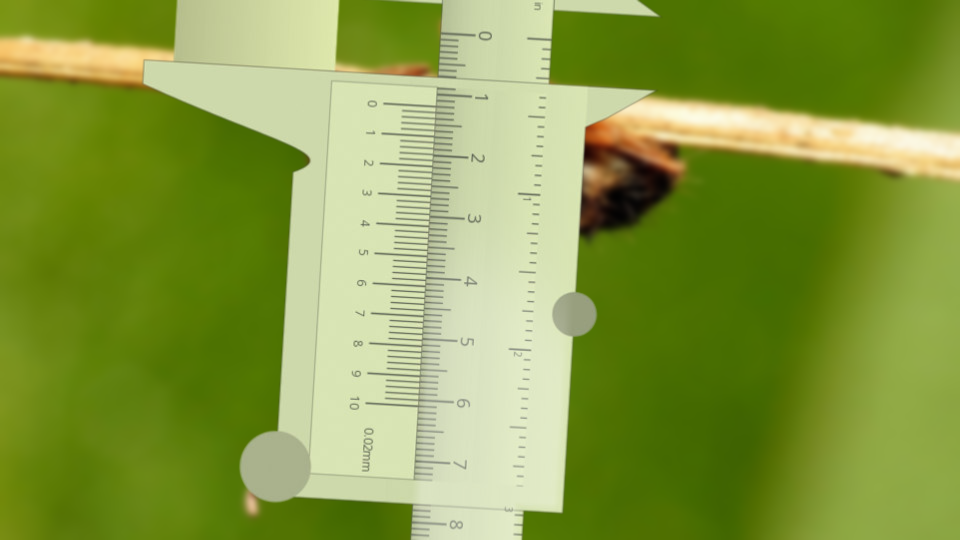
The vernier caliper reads 12.0 mm
